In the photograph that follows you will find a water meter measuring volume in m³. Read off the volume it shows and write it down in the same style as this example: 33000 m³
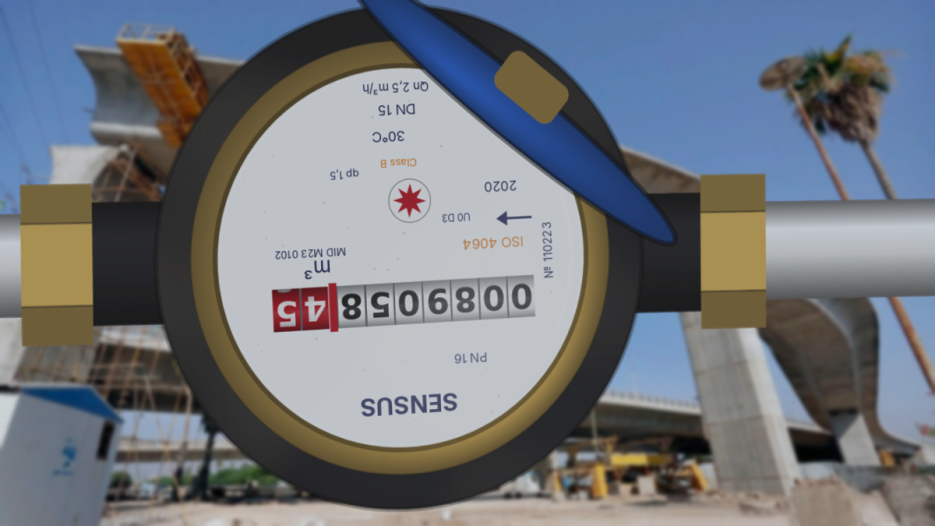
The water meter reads 89058.45 m³
